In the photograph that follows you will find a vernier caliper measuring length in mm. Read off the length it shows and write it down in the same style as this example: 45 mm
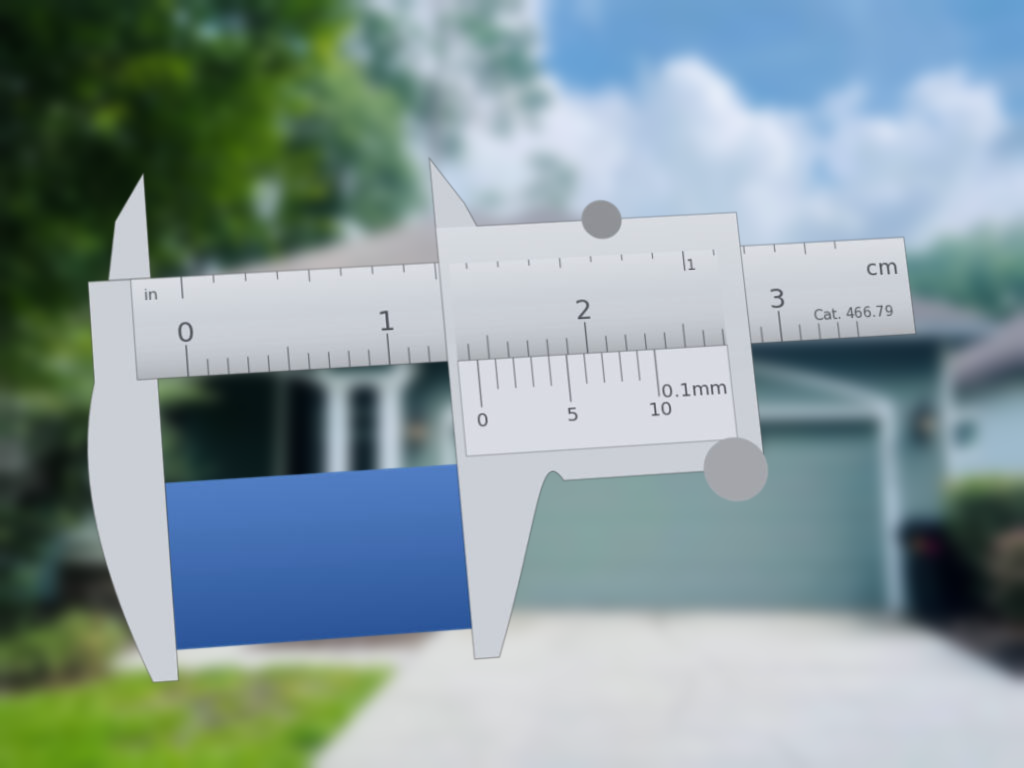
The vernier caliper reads 14.4 mm
